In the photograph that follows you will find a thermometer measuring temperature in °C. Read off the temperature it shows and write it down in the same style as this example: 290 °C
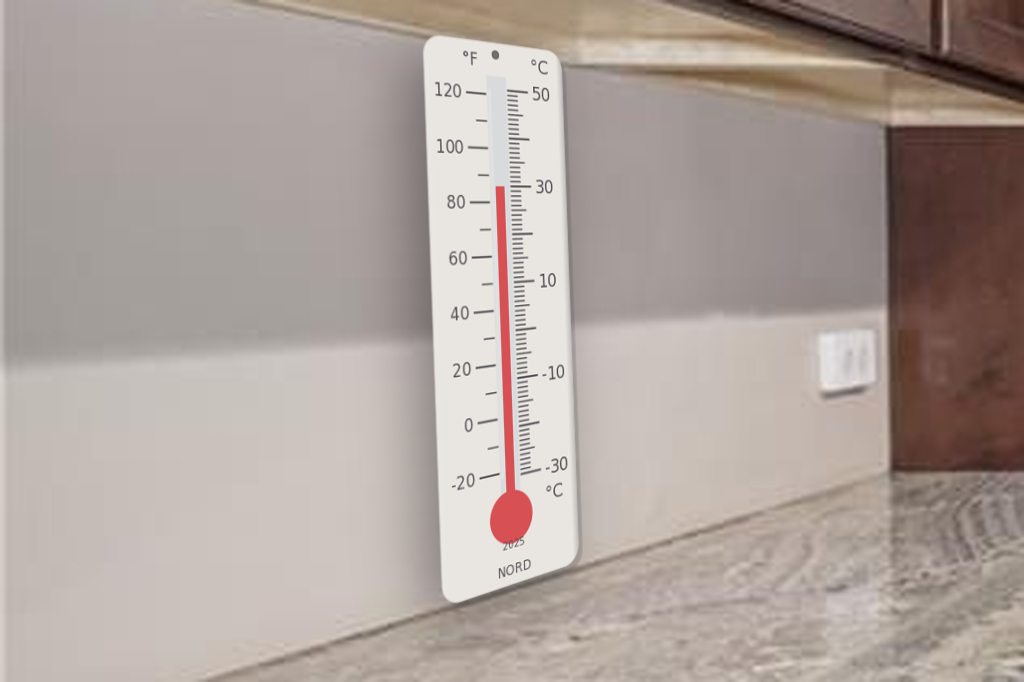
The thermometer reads 30 °C
